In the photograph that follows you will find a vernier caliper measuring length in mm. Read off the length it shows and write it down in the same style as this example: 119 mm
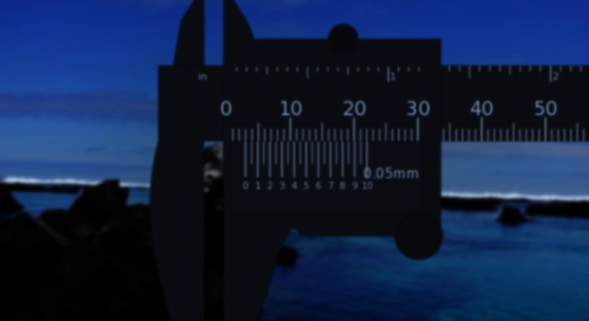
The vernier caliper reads 3.0 mm
